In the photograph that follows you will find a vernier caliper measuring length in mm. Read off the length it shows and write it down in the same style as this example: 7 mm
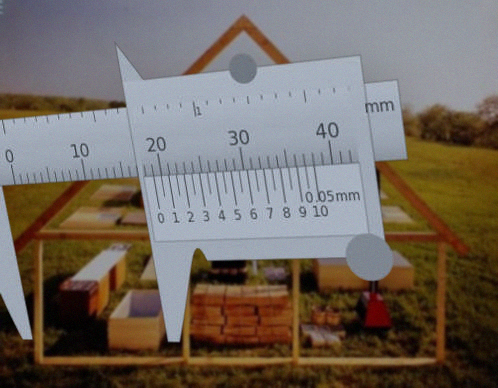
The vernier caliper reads 19.0 mm
